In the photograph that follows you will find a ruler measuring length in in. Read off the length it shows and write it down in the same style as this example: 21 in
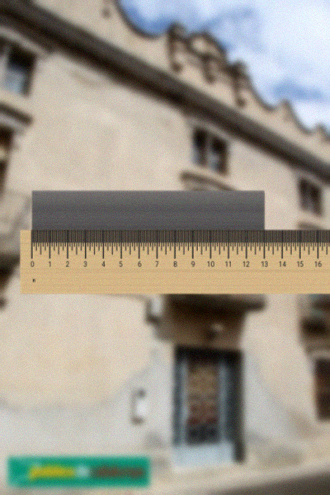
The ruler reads 13 in
